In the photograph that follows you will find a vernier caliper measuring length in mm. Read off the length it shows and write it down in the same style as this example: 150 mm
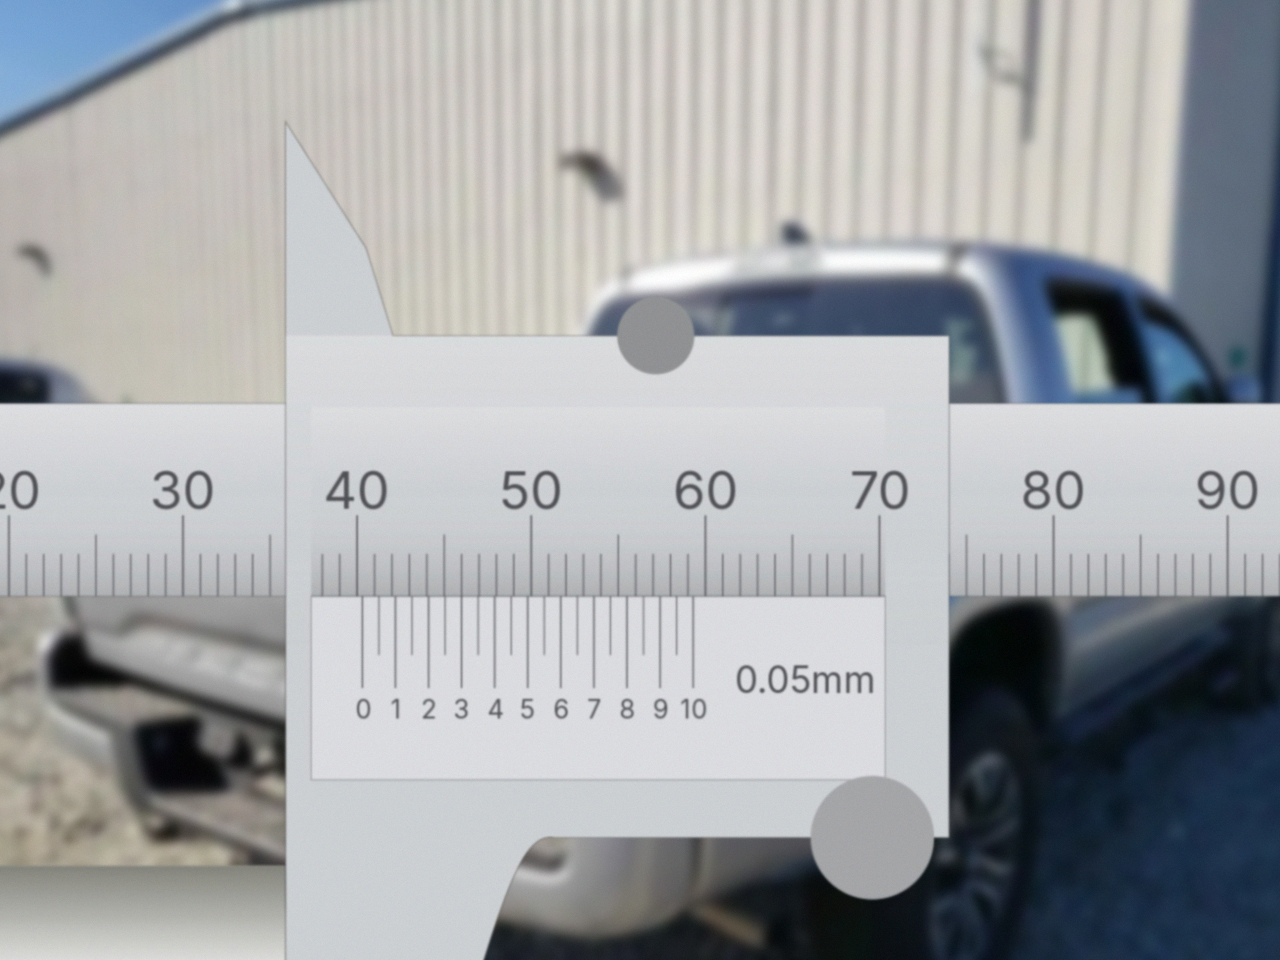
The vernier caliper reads 40.3 mm
